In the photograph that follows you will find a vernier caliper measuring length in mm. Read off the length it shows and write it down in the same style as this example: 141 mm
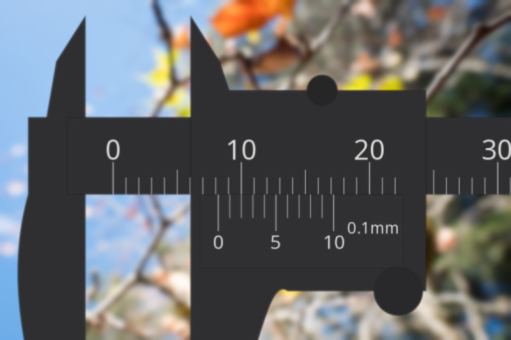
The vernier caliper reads 8.2 mm
